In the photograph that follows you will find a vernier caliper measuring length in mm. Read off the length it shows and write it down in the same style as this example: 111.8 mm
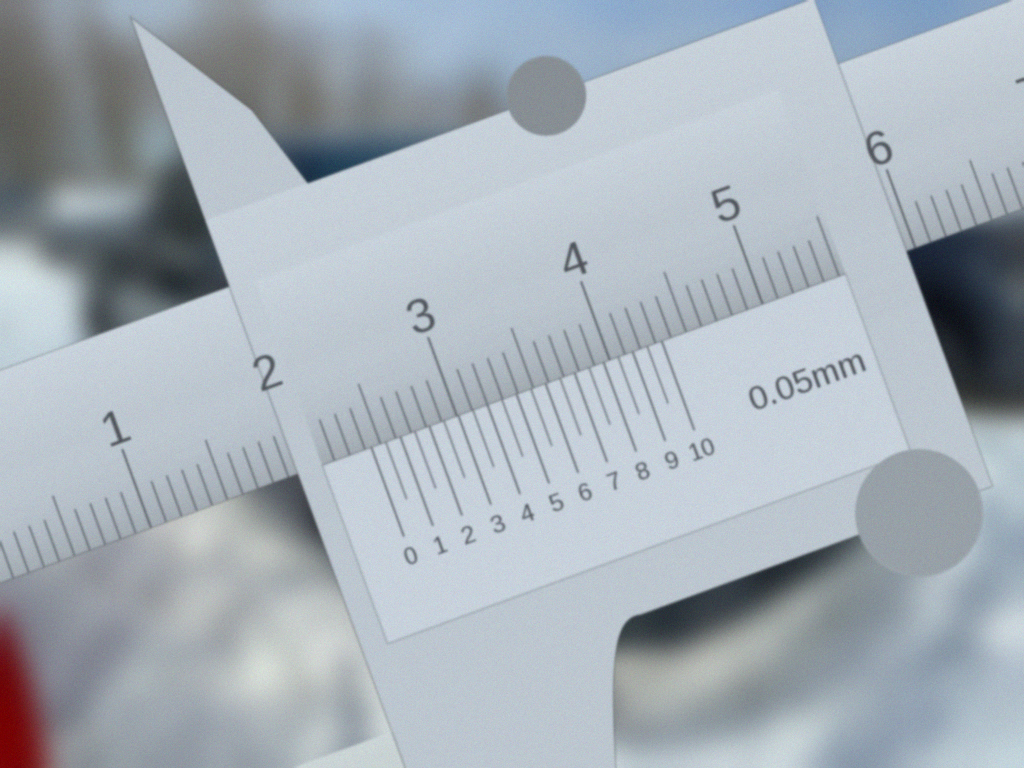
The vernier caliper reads 24.4 mm
